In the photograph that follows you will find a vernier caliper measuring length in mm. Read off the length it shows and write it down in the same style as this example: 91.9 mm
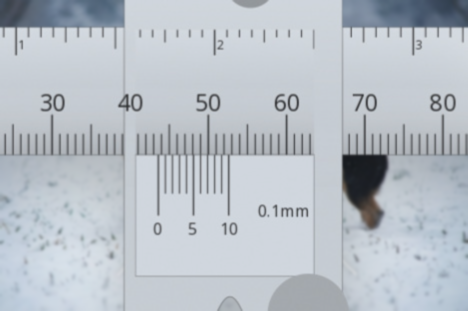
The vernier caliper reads 43.6 mm
